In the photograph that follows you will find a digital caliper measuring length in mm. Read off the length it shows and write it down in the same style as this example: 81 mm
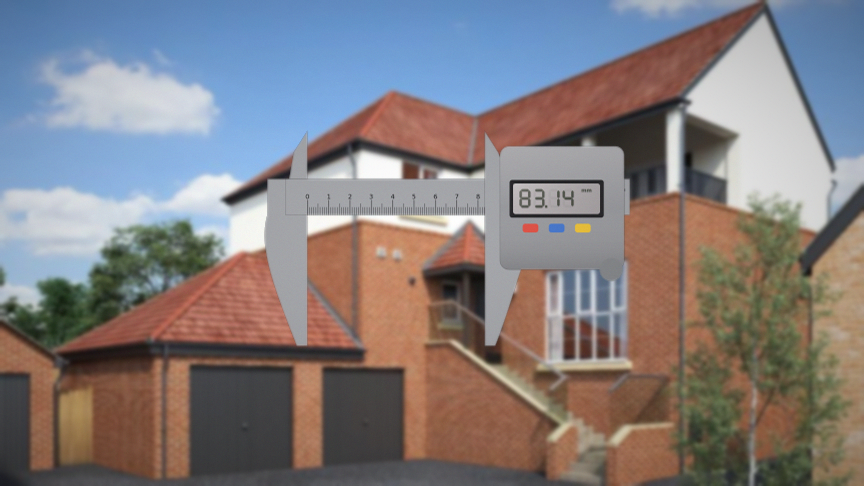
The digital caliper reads 83.14 mm
